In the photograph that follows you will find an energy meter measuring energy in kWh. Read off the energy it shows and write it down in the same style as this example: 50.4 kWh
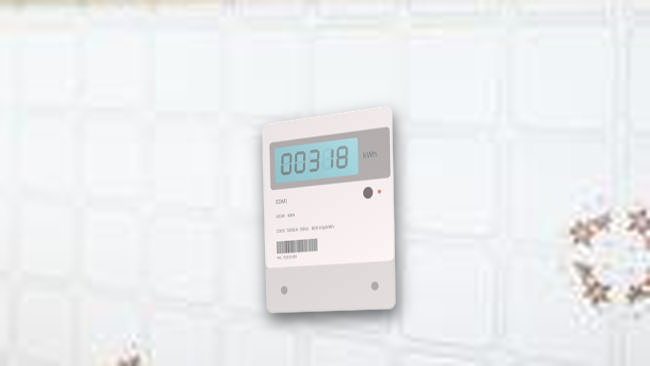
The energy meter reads 318 kWh
